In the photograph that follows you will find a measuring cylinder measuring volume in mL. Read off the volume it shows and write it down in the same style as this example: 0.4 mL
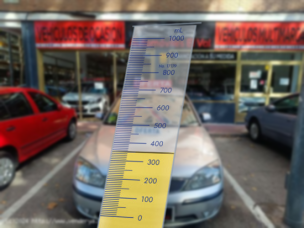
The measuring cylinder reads 350 mL
